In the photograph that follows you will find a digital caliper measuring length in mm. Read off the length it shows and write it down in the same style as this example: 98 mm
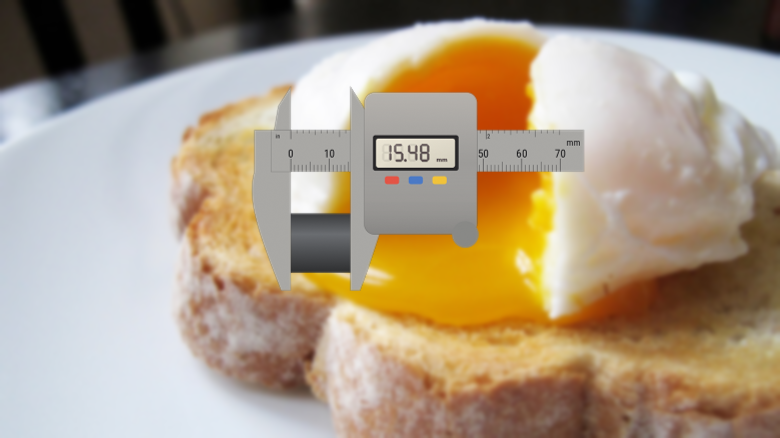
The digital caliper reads 15.48 mm
